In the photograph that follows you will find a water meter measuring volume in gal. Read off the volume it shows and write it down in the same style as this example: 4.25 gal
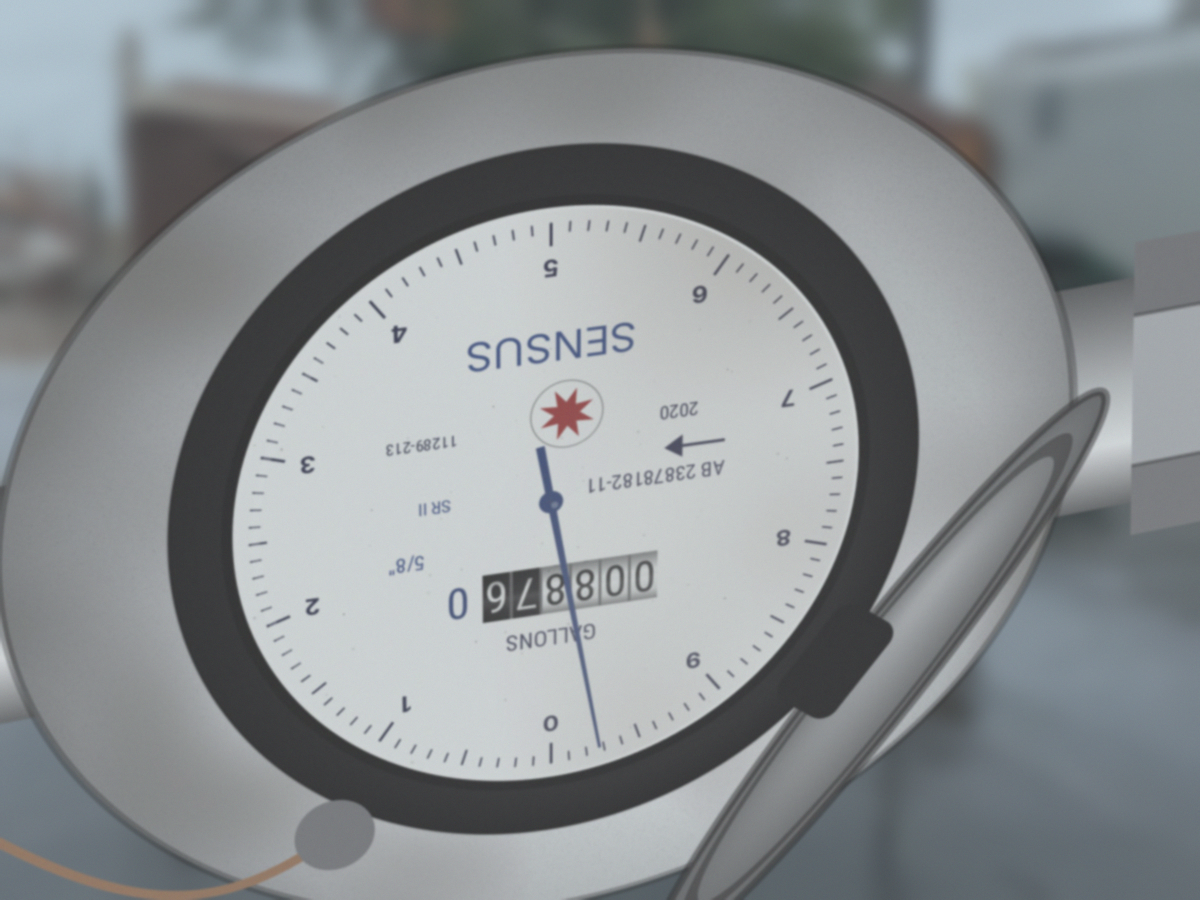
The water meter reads 88759.7 gal
